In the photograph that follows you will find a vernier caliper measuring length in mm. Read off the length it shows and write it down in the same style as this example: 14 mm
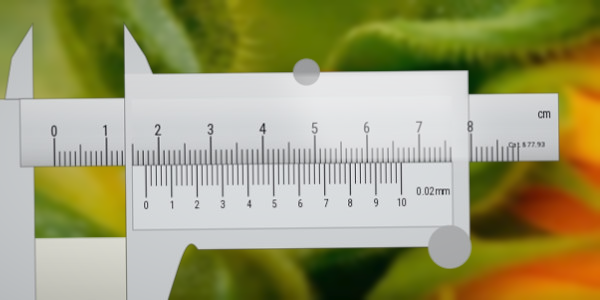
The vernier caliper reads 17.5 mm
